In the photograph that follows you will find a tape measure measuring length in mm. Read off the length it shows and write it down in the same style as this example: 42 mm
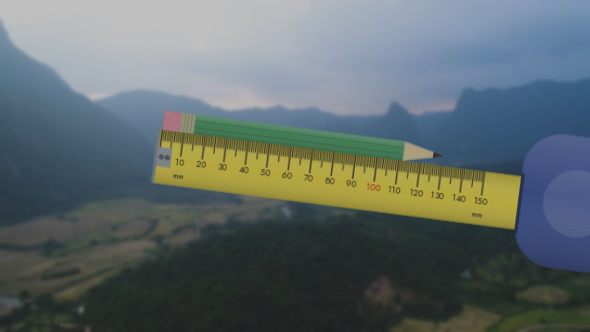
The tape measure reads 130 mm
